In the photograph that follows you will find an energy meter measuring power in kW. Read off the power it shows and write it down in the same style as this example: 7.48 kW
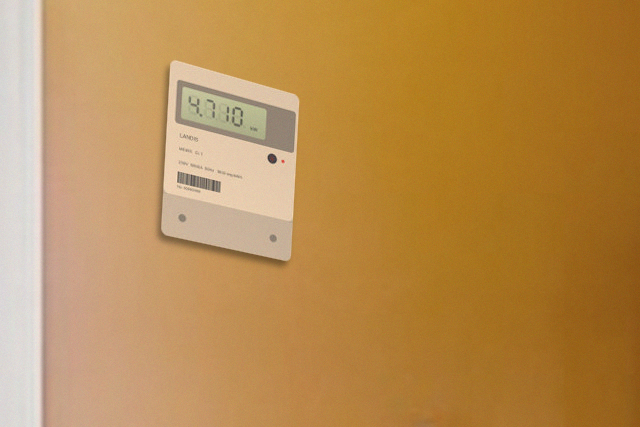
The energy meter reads 4.710 kW
